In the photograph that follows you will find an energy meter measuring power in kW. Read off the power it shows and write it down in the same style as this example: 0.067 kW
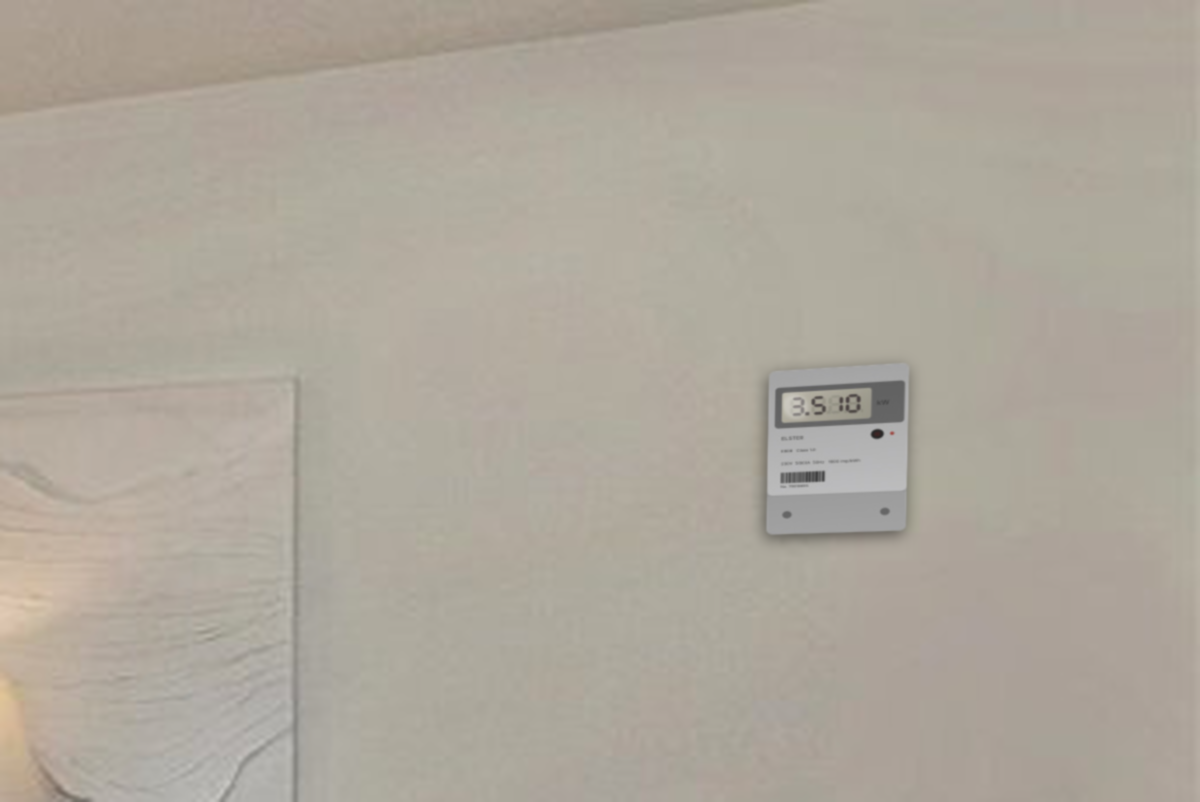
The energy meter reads 3.510 kW
